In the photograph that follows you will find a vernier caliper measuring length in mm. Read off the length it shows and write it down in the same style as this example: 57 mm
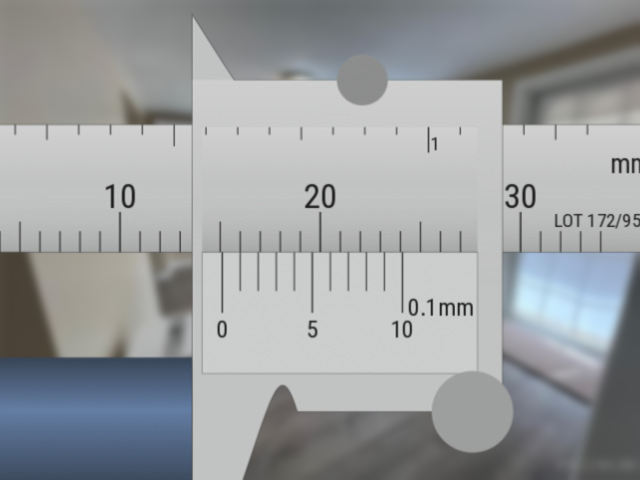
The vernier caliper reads 15.1 mm
